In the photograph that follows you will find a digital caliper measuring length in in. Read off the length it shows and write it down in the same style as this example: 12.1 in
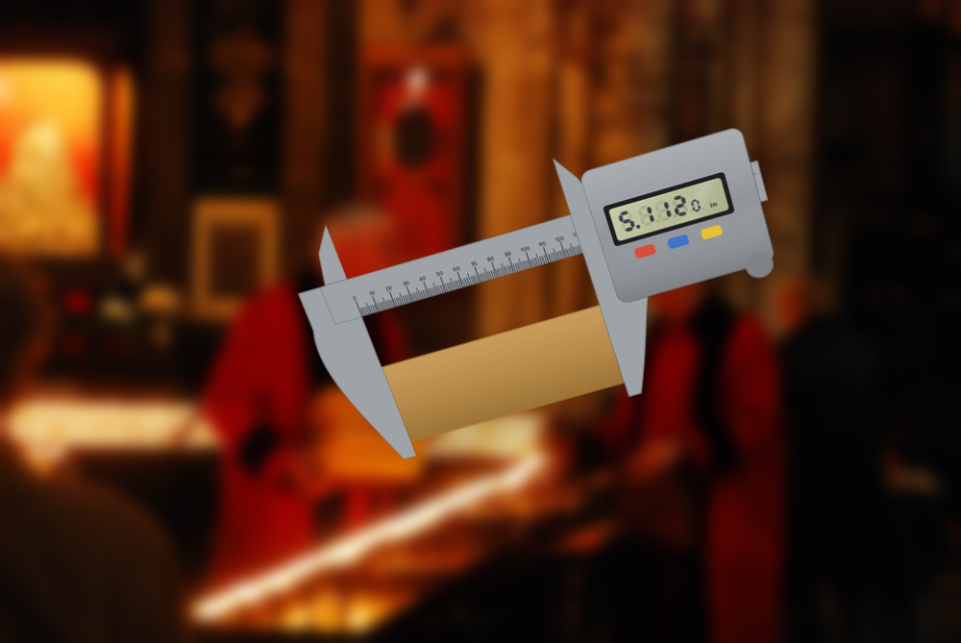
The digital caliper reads 5.1120 in
